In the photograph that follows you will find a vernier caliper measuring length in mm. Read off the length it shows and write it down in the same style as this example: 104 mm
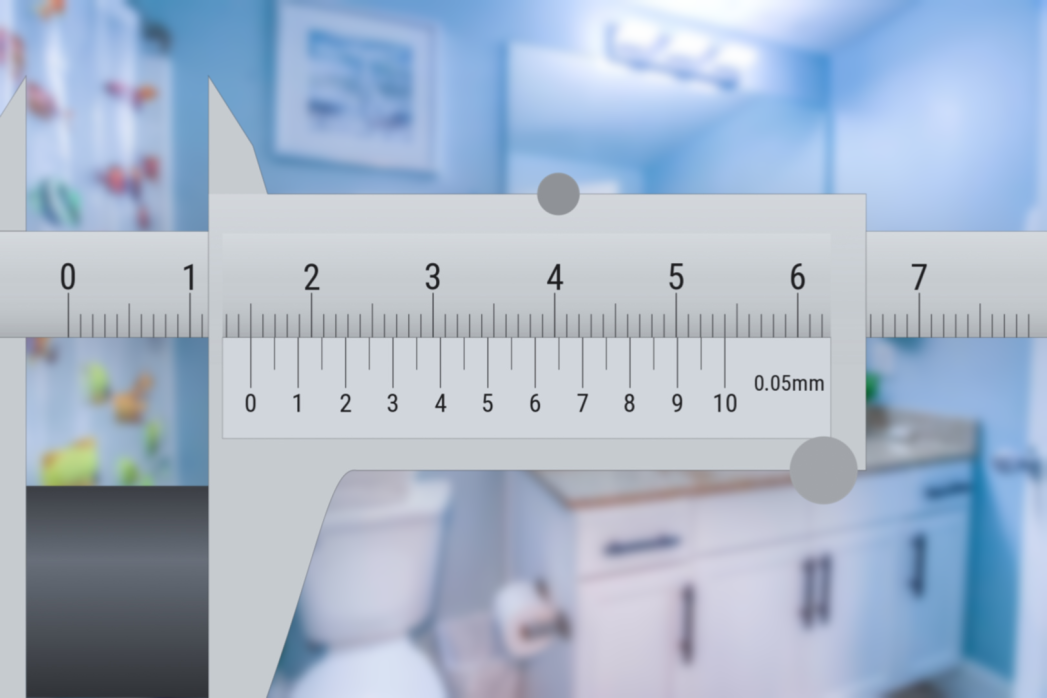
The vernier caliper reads 15.0 mm
